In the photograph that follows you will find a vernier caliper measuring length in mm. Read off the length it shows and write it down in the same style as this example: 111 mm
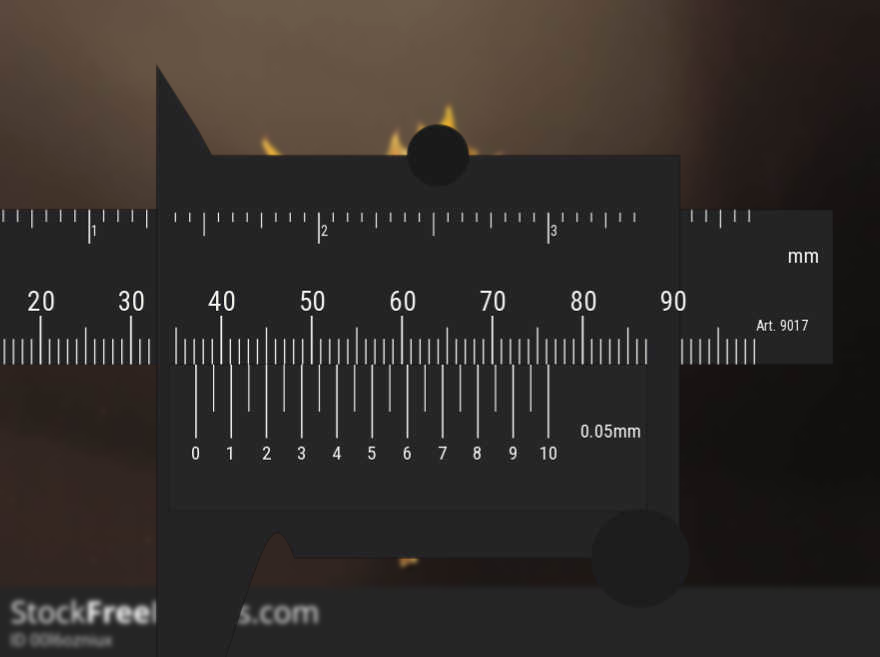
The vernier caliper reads 37.2 mm
